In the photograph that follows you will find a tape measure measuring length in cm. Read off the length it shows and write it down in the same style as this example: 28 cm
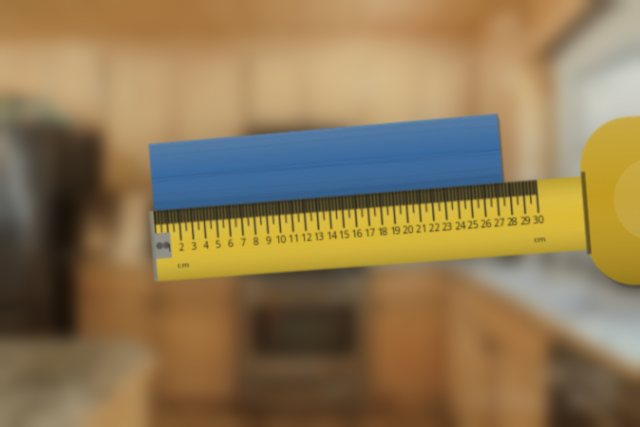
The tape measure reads 27.5 cm
